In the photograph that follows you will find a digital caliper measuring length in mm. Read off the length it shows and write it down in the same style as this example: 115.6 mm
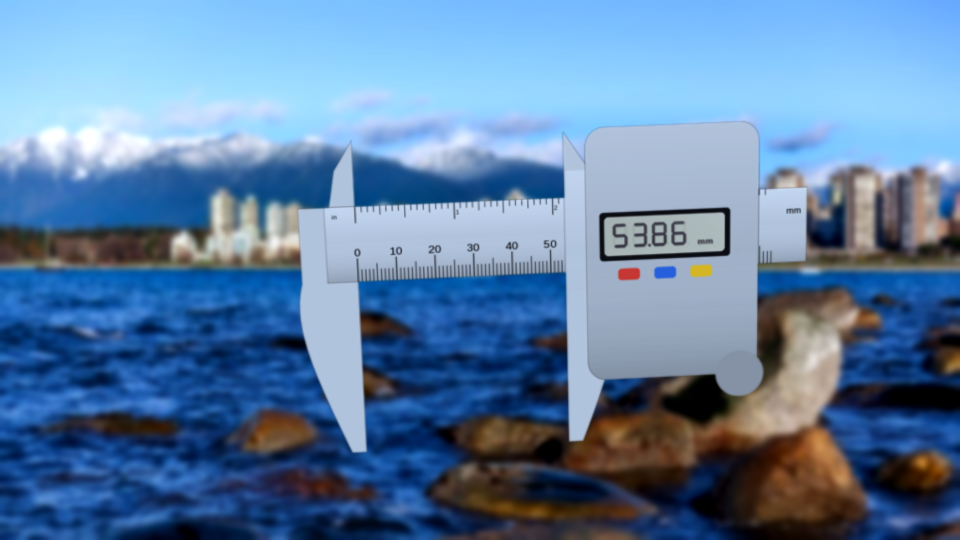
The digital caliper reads 53.86 mm
